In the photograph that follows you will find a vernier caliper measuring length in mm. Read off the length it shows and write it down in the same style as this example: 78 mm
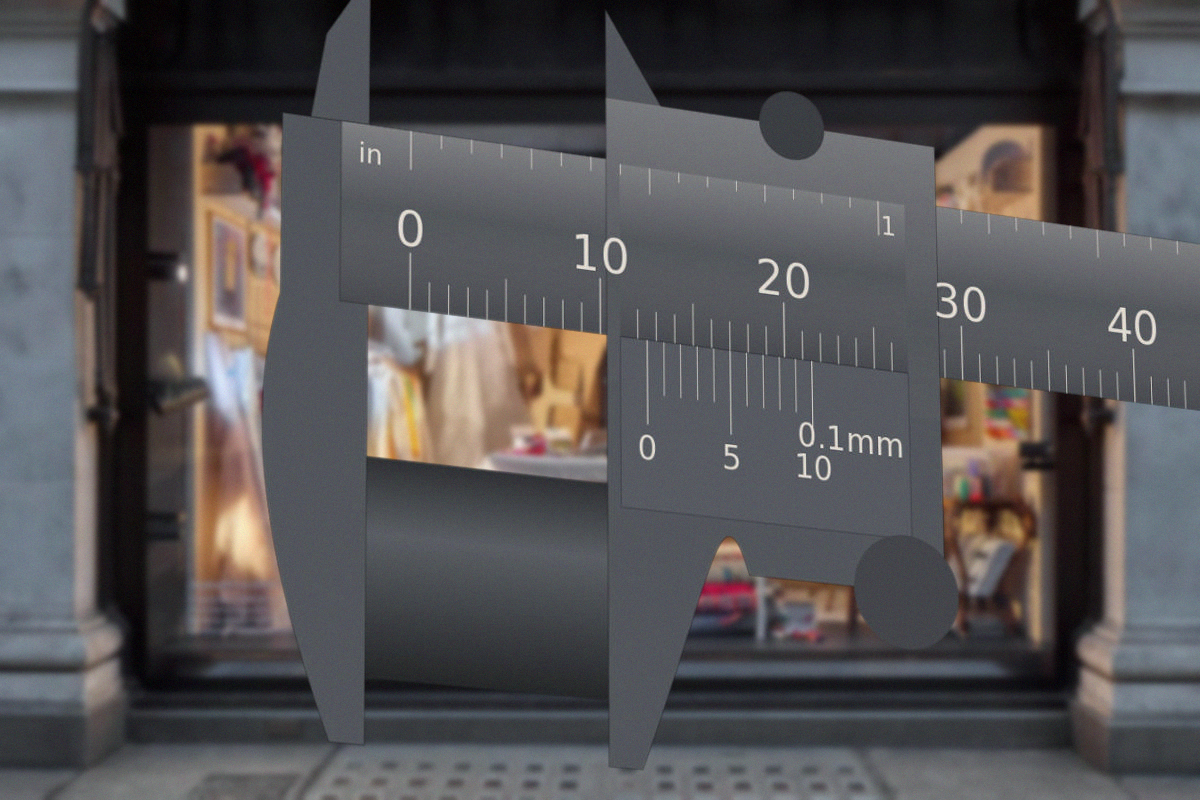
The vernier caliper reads 12.5 mm
